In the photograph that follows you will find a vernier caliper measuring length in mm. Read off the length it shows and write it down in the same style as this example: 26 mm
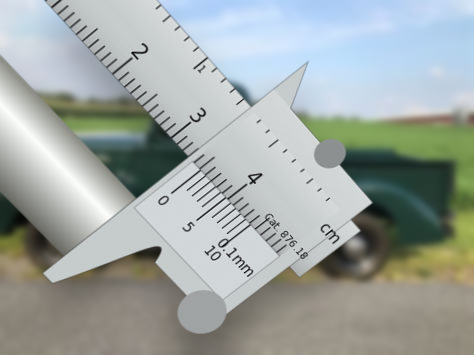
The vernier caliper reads 35.2 mm
